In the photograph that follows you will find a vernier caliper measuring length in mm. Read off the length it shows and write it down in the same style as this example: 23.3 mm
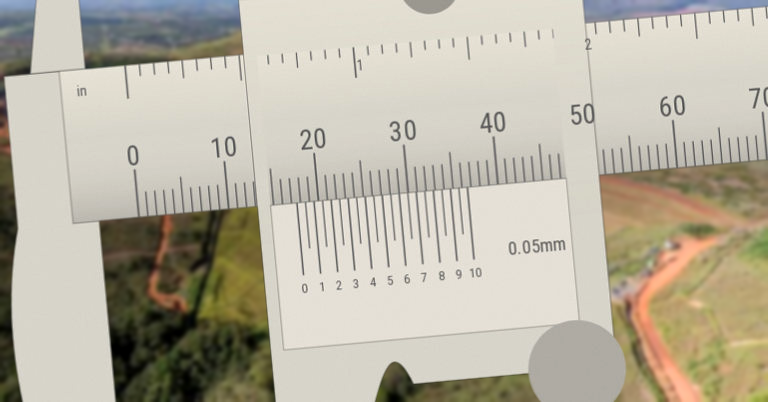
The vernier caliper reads 17.6 mm
